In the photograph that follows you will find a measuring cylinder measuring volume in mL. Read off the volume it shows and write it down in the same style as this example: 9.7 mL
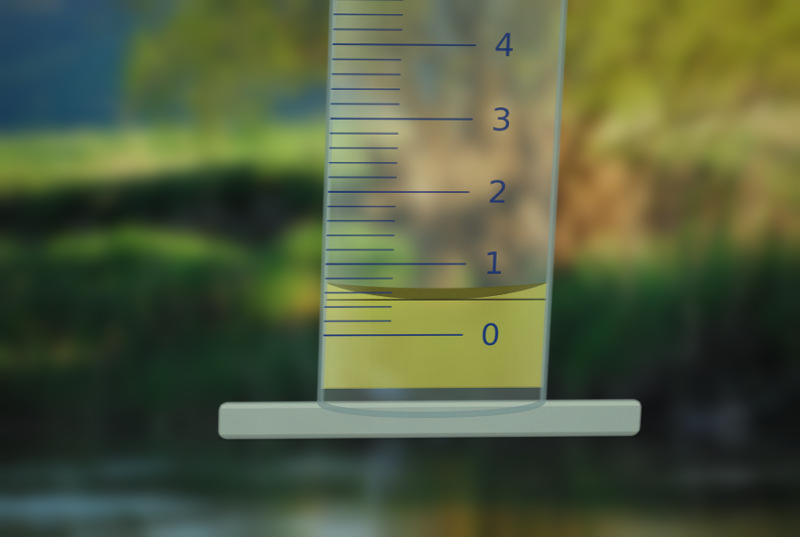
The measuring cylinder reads 0.5 mL
